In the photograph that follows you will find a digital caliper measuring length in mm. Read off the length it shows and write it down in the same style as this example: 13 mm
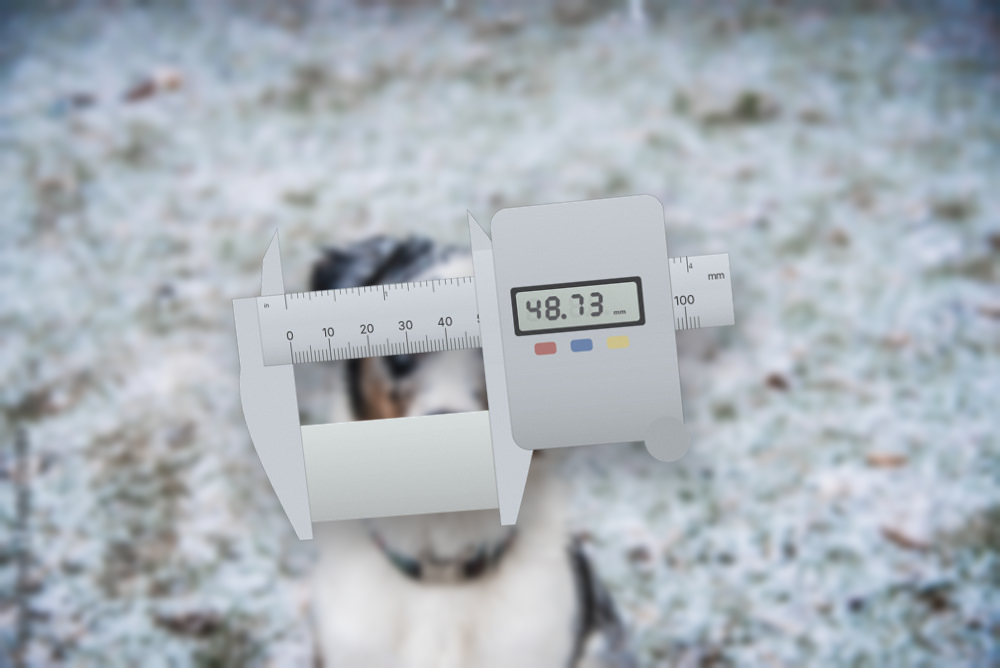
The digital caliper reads 48.73 mm
